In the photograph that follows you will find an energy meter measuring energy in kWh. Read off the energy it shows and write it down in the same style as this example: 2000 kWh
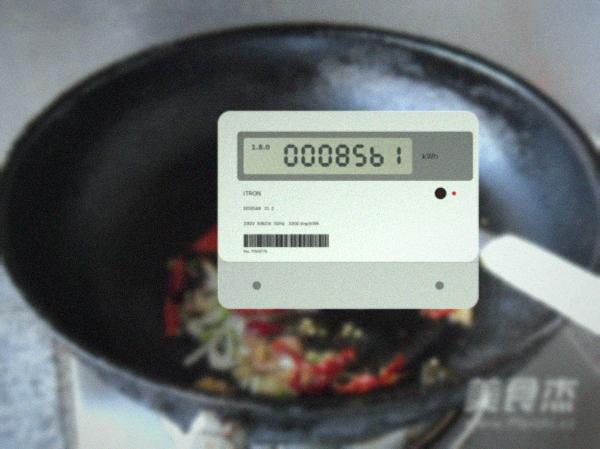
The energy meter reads 8561 kWh
